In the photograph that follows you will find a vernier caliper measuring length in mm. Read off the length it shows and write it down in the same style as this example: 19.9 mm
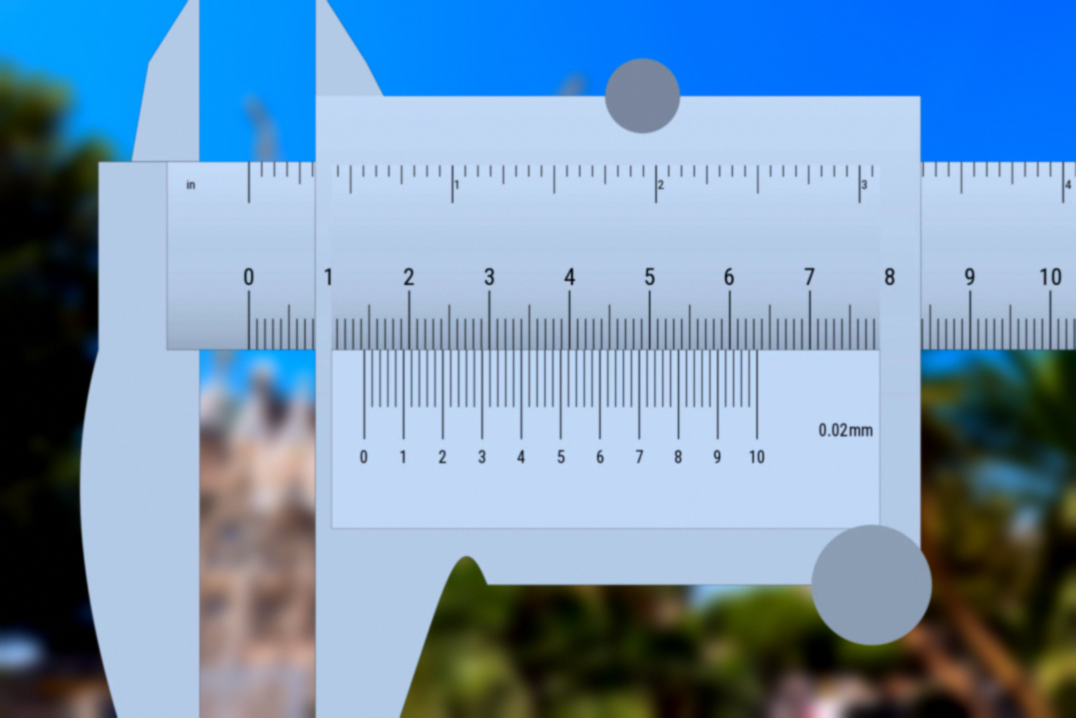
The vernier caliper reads 14.4 mm
